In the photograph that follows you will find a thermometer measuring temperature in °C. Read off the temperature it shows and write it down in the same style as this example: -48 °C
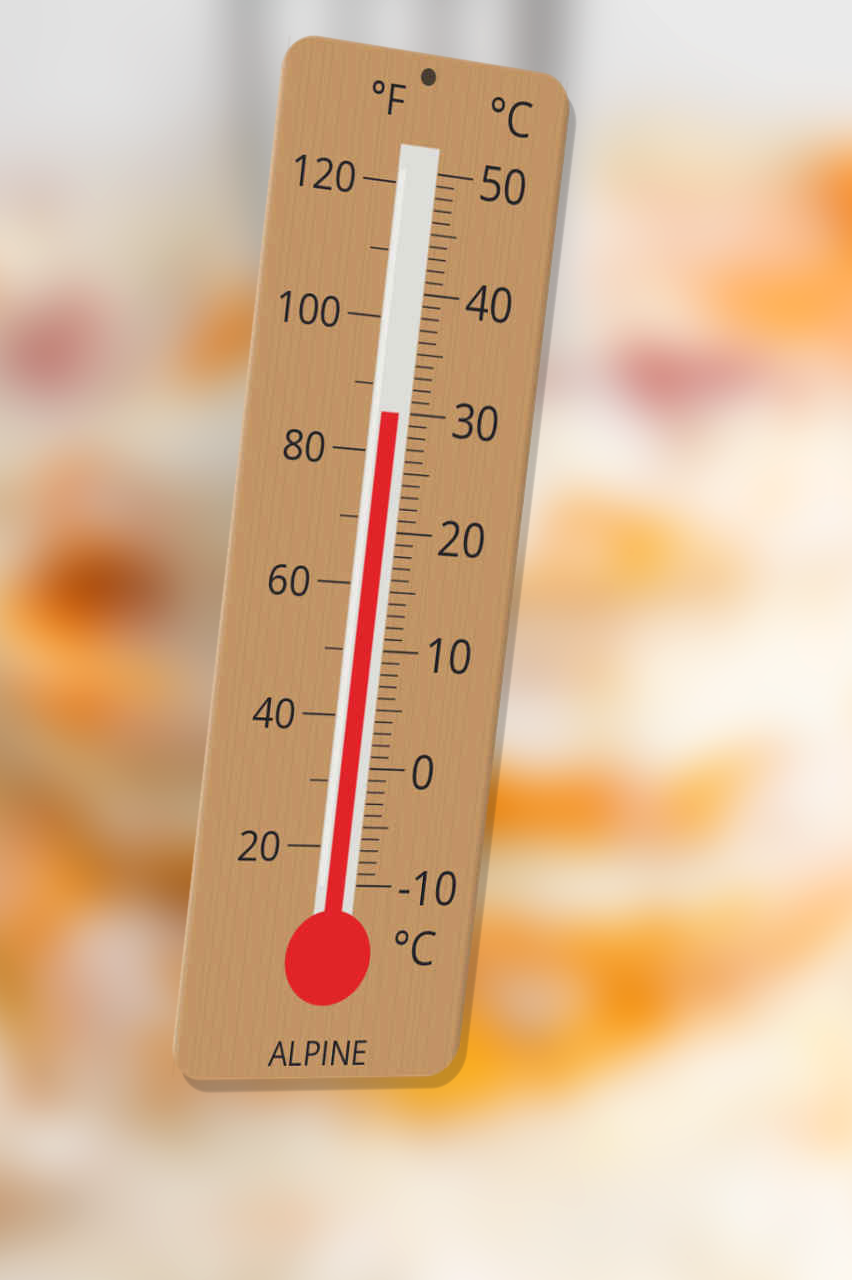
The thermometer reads 30 °C
